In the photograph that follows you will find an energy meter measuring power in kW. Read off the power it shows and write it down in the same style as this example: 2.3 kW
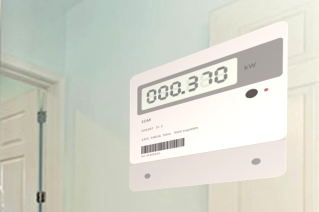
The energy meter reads 0.370 kW
